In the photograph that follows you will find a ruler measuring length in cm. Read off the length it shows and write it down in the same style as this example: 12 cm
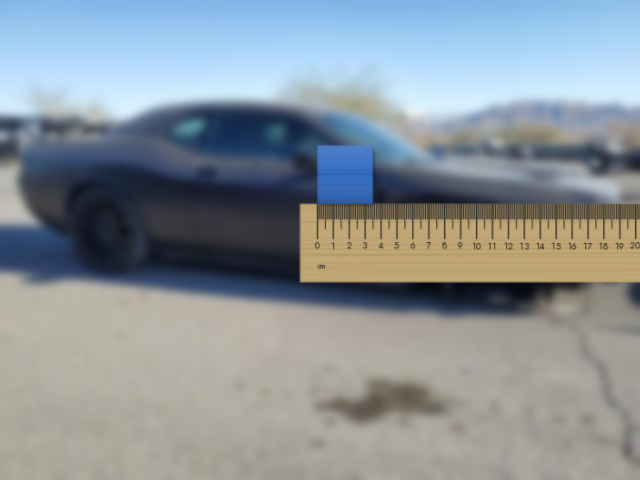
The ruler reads 3.5 cm
